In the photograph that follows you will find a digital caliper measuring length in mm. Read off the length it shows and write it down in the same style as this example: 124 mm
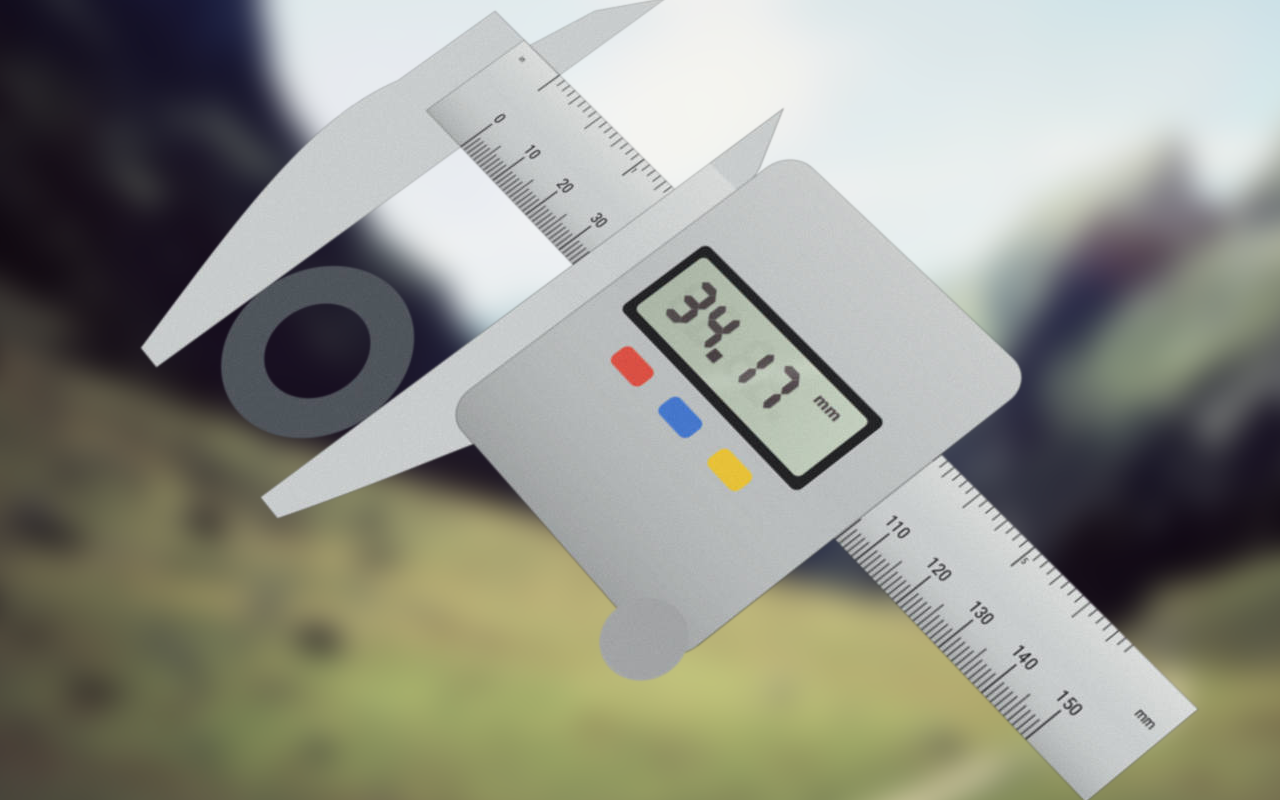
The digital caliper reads 34.17 mm
